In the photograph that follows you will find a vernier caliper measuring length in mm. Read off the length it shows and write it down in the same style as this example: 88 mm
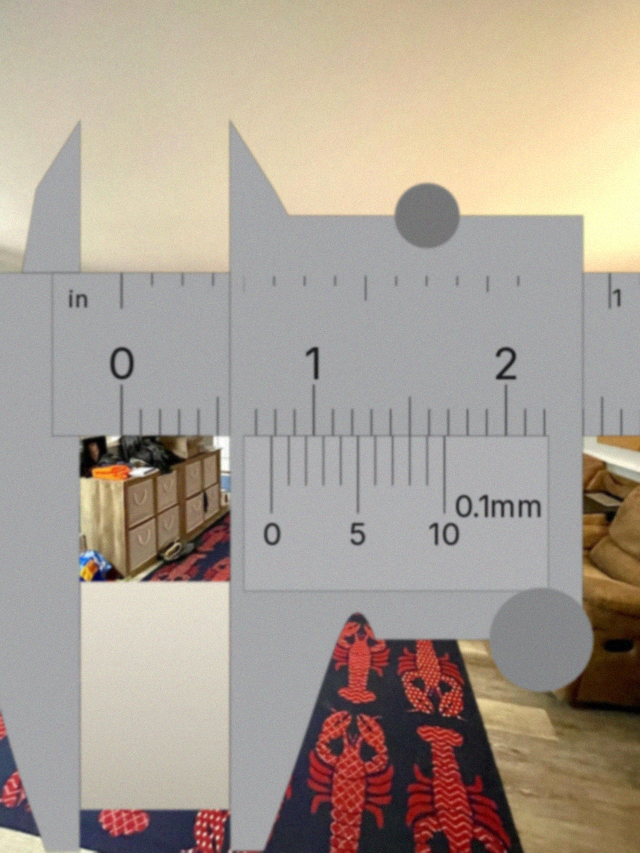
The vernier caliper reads 7.8 mm
